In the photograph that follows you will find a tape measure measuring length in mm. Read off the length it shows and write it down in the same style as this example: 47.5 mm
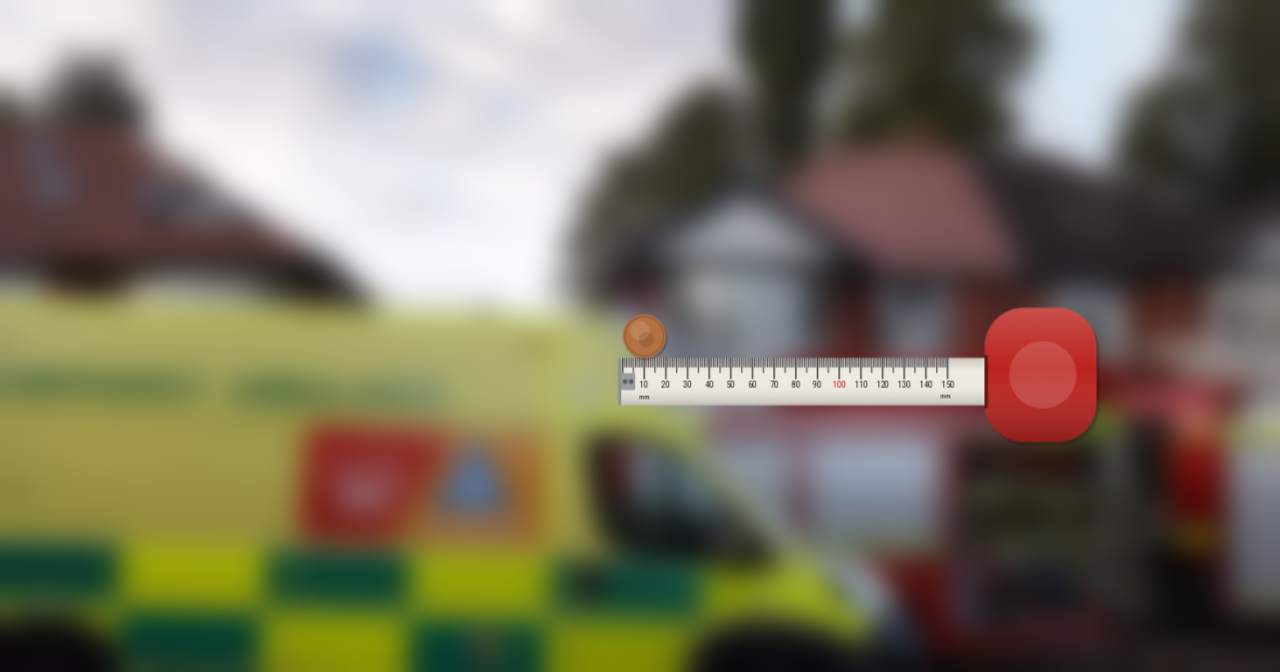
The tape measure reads 20 mm
